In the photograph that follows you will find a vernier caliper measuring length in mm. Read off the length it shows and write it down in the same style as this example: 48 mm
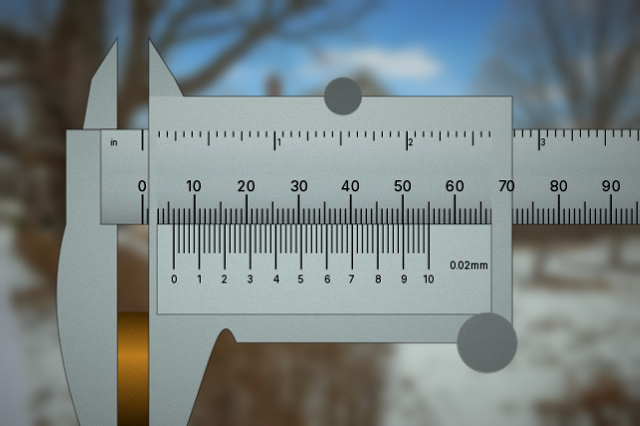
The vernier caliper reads 6.0 mm
